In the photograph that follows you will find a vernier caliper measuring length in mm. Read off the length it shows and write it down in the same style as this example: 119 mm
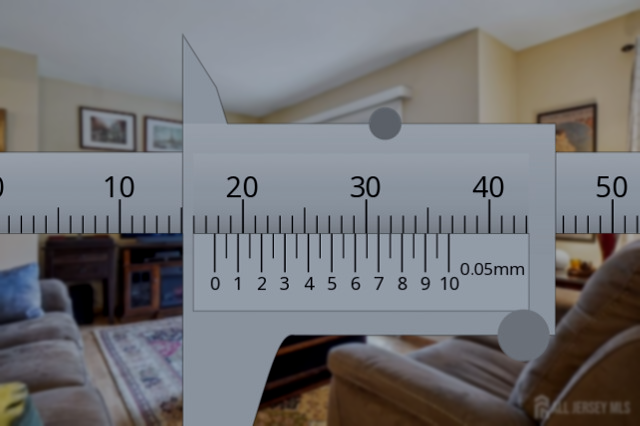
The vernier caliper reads 17.7 mm
